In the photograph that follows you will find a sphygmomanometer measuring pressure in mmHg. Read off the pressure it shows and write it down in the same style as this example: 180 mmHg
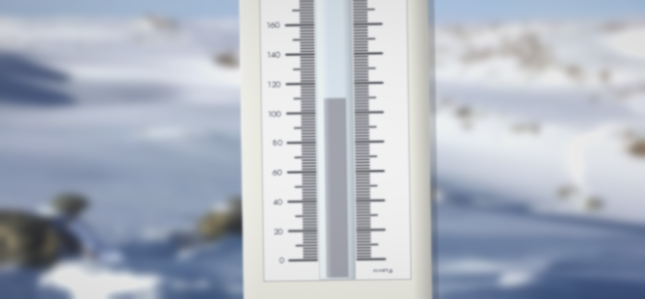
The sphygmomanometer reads 110 mmHg
